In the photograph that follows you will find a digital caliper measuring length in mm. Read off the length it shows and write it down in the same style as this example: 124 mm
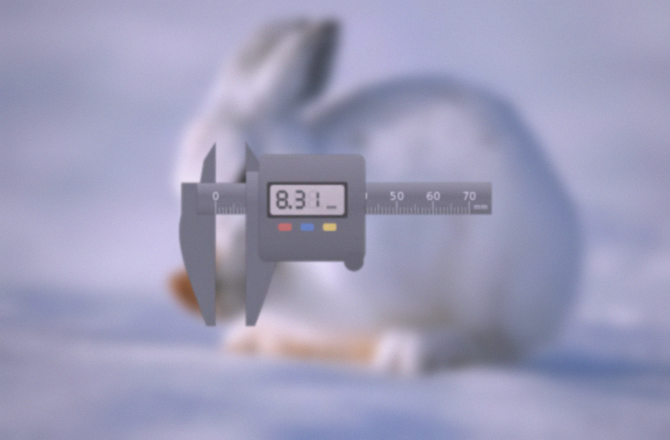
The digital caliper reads 8.31 mm
